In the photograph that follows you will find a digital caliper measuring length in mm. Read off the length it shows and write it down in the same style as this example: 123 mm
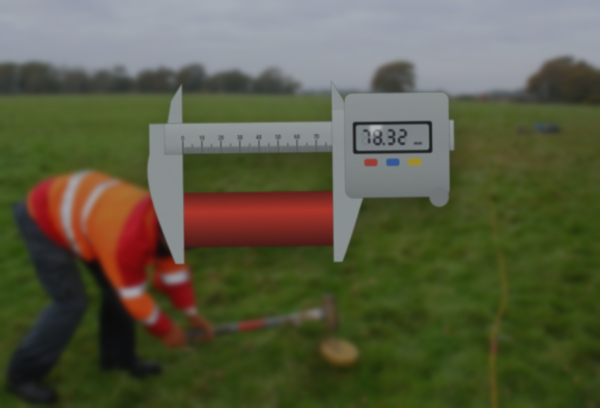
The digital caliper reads 78.32 mm
